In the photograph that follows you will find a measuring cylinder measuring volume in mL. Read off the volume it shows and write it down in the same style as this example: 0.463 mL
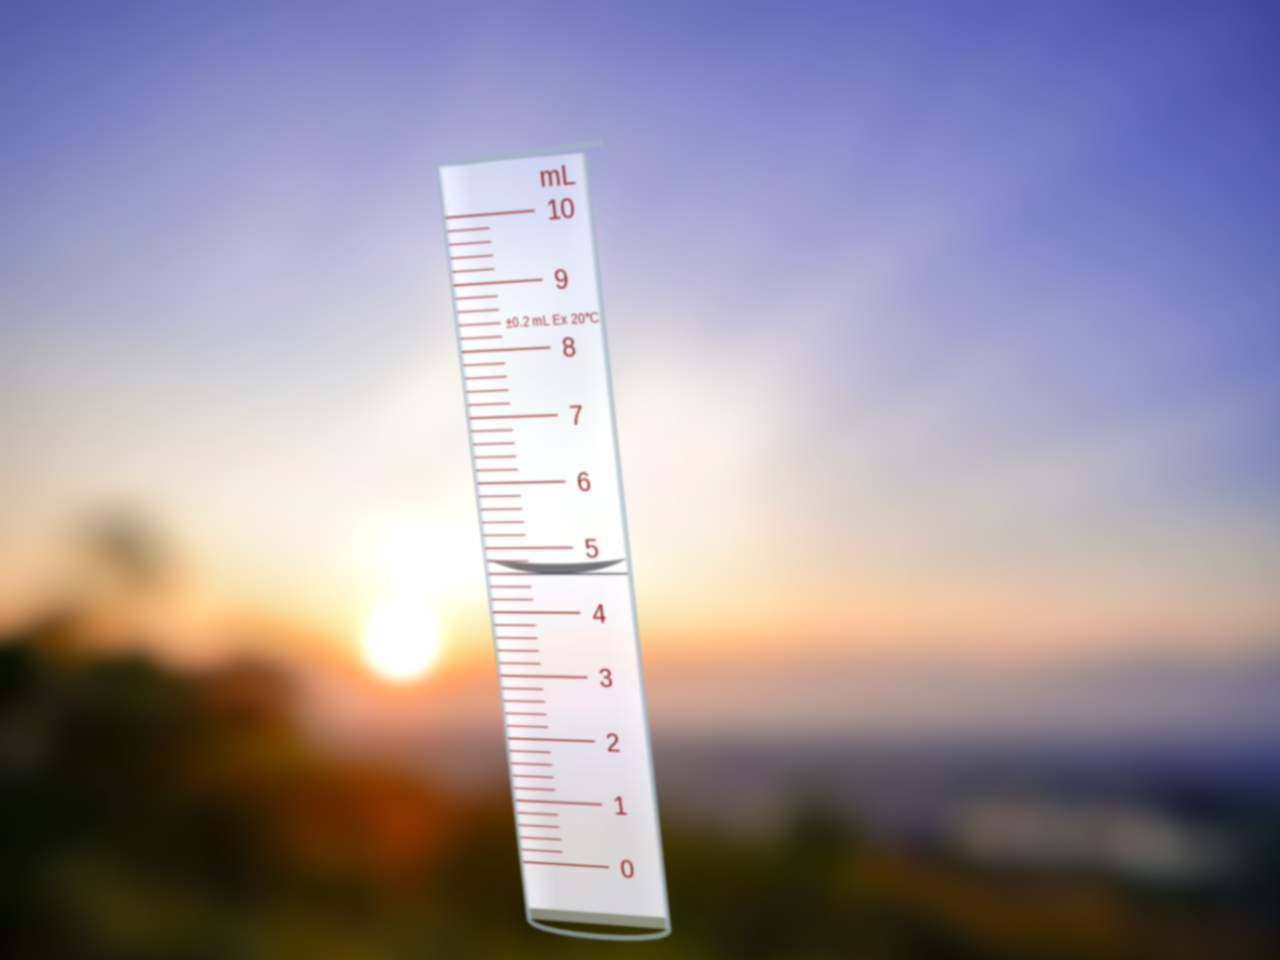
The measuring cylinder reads 4.6 mL
